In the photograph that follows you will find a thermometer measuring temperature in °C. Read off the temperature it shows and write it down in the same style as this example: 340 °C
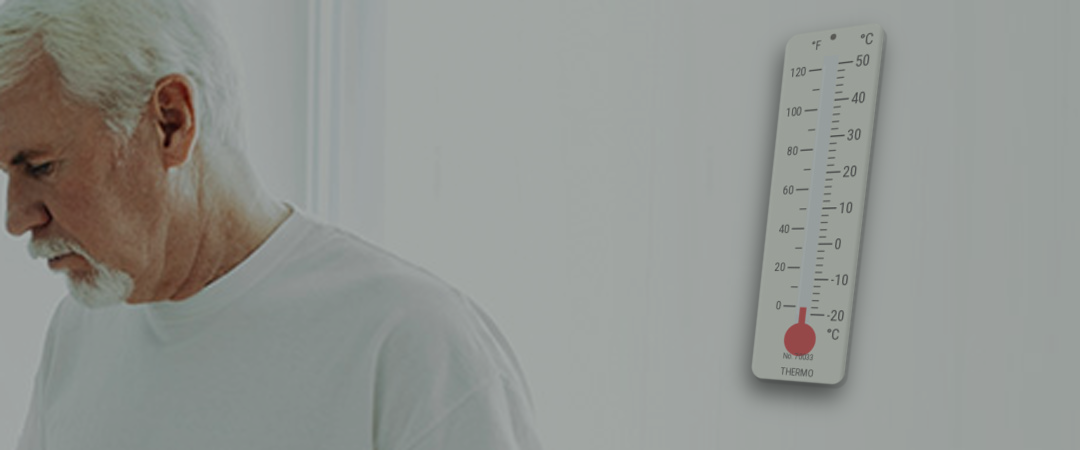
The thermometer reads -18 °C
